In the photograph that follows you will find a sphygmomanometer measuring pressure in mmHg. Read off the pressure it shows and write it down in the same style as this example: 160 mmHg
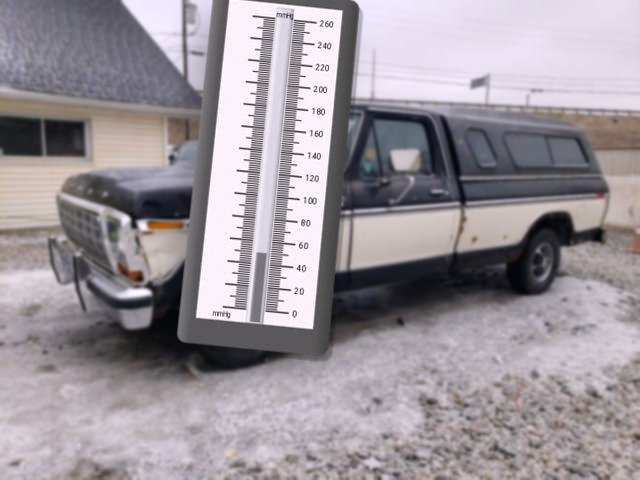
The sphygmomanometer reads 50 mmHg
